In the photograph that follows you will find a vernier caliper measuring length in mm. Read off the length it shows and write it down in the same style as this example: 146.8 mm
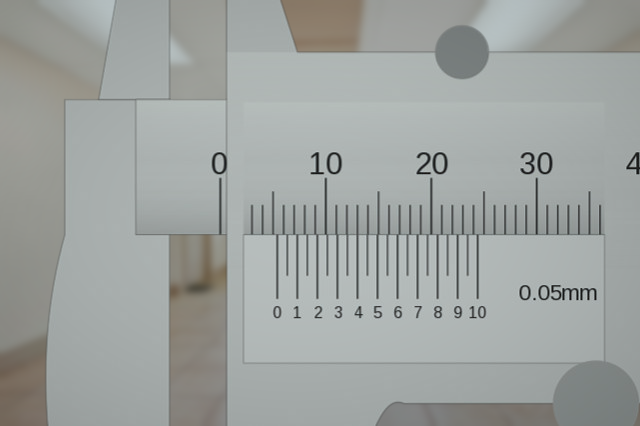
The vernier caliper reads 5.4 mm
